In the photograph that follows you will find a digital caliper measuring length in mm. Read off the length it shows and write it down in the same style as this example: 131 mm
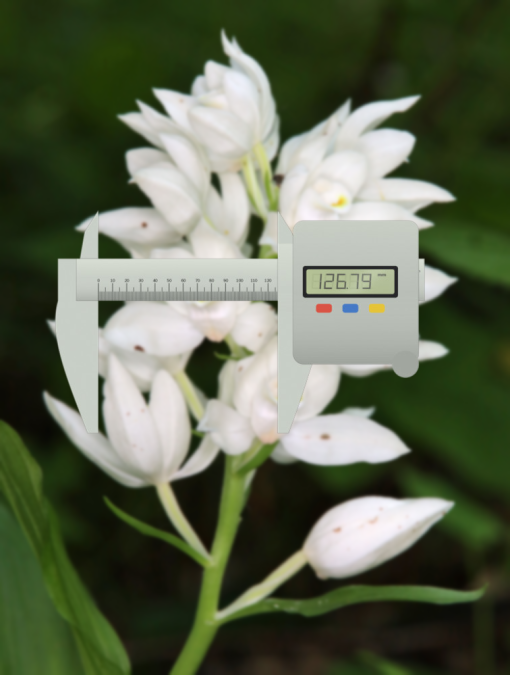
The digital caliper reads 126.79 mm
